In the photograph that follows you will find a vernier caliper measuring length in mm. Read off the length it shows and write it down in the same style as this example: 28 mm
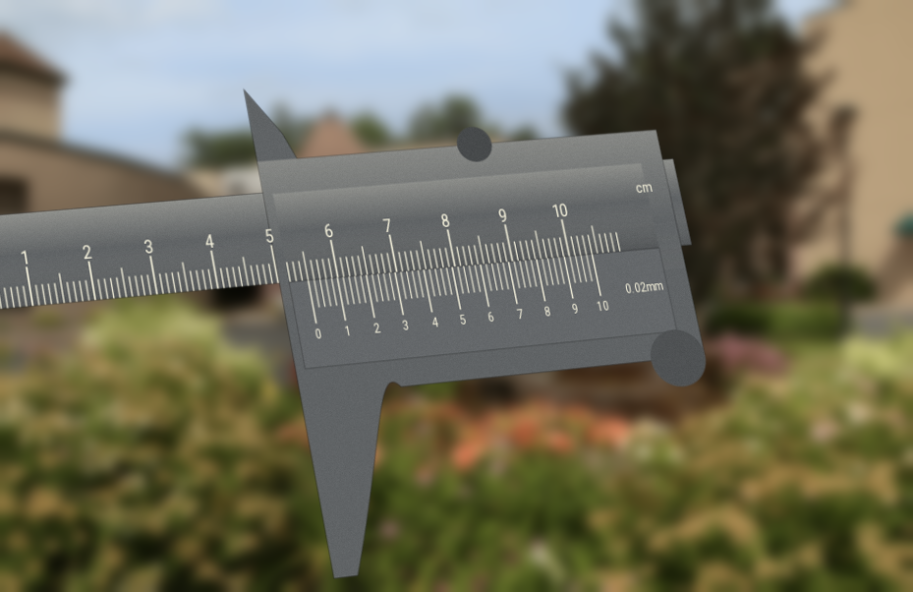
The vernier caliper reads 55.0 mm
